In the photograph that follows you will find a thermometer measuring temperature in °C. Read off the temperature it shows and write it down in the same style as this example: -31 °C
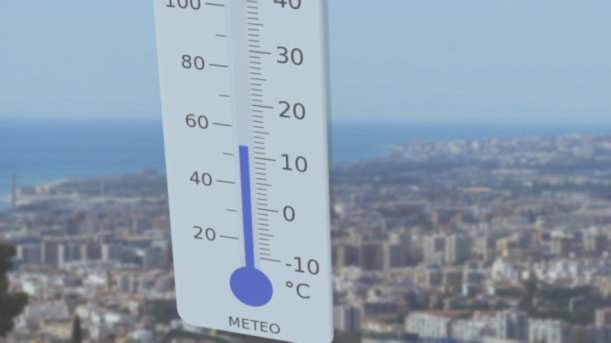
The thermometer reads 12 °C
